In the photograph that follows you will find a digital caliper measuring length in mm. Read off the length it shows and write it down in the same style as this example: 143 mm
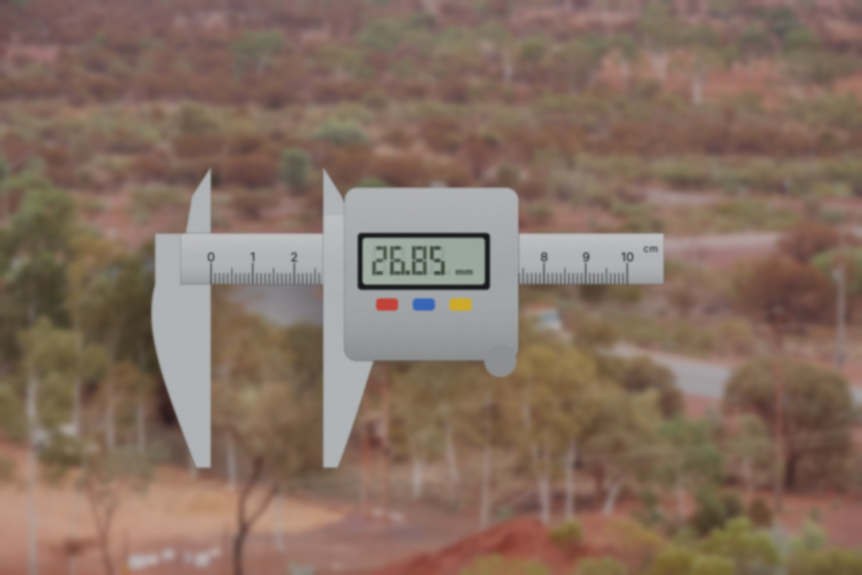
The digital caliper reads 26.85 mm
